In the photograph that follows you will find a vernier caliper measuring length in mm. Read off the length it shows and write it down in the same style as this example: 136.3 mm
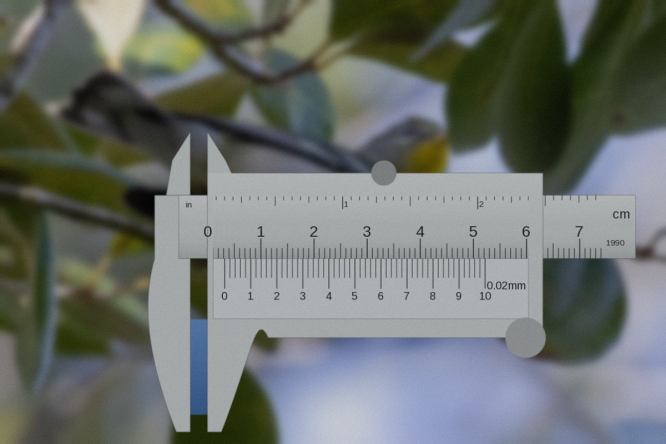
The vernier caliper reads 3.2 mm
